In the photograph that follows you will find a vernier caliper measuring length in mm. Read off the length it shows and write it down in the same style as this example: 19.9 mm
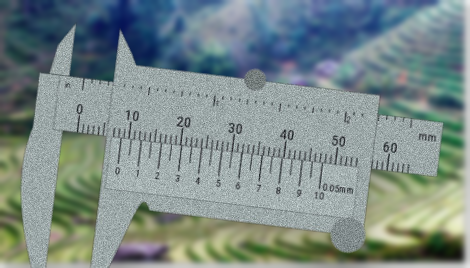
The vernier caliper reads 8.5 mm
